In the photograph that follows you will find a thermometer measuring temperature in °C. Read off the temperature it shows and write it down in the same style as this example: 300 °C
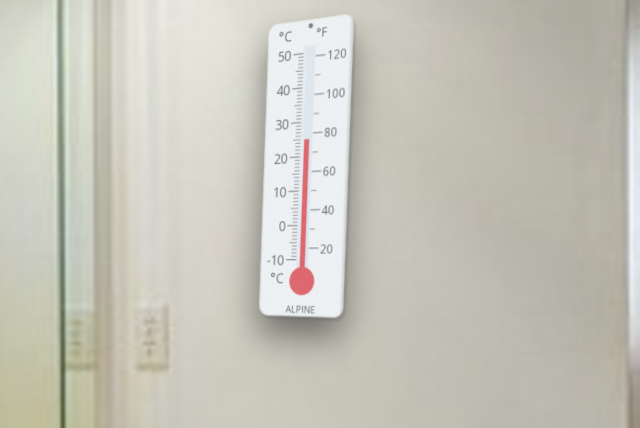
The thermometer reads 25 °C
